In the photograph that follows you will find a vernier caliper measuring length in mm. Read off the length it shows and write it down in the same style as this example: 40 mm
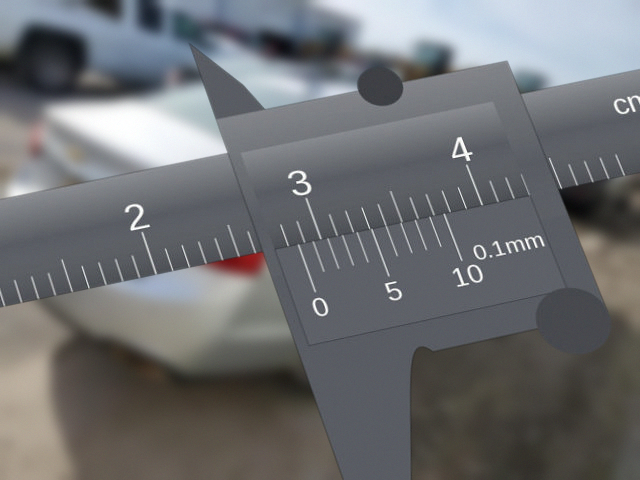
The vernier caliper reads 28.6 mm
